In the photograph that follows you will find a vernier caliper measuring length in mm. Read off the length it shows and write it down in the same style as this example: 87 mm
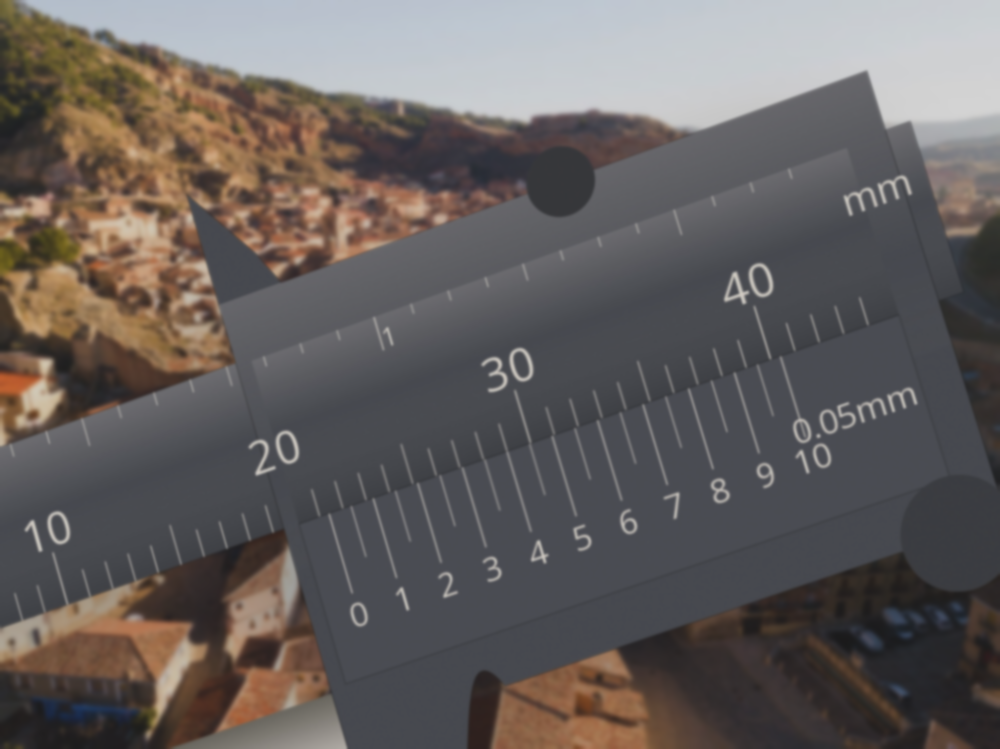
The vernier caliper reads 21.4 mm
